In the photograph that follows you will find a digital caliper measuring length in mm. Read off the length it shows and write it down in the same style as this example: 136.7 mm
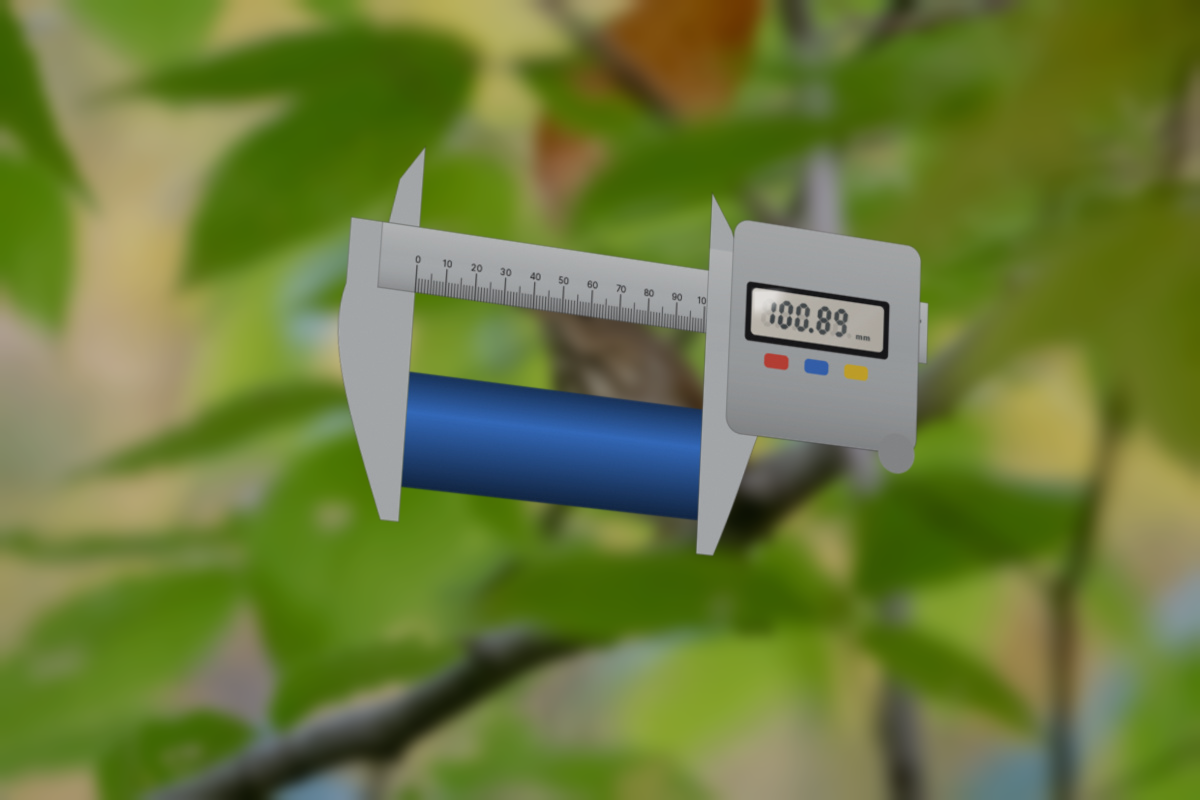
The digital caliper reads 100.89 mm
